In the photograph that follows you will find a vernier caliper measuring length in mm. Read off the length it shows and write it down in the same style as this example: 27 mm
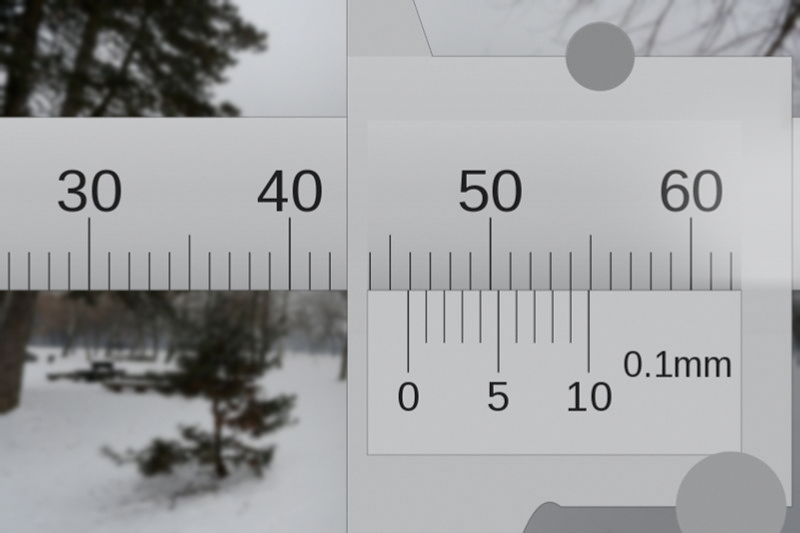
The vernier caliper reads 45.9 mm
